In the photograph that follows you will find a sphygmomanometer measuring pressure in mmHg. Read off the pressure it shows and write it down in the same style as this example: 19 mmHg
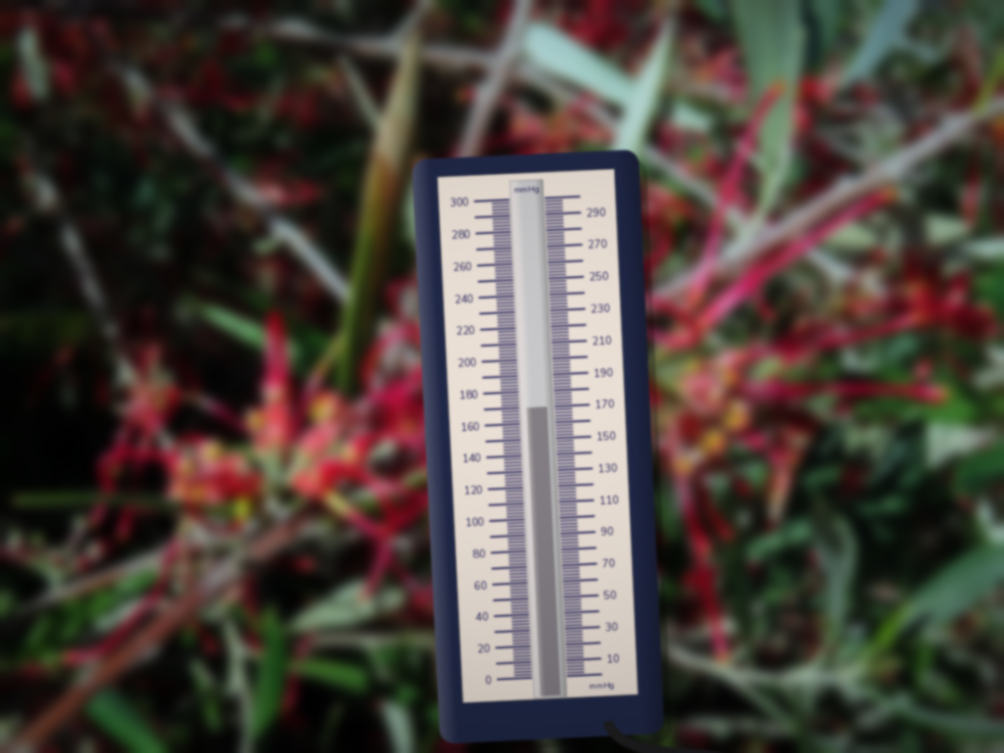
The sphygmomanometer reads 170 mmHg
